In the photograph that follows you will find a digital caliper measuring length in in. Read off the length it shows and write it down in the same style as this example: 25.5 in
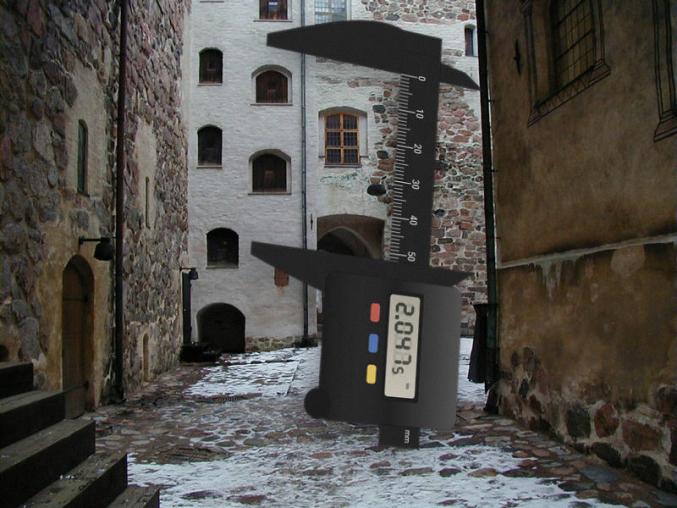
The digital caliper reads 2.0475 in
